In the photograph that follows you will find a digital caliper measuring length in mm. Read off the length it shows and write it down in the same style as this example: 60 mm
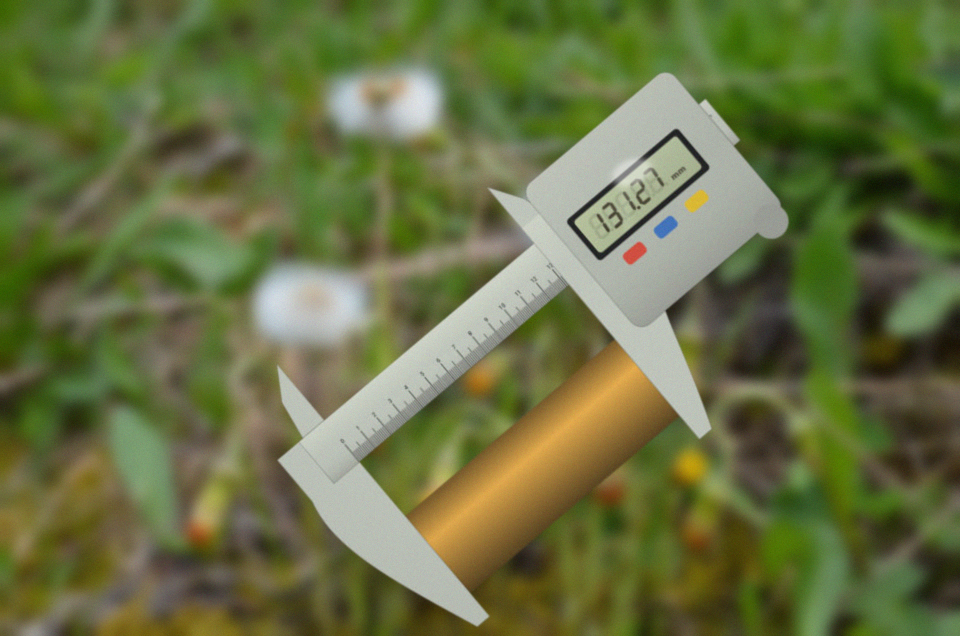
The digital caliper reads 131.27 mm
